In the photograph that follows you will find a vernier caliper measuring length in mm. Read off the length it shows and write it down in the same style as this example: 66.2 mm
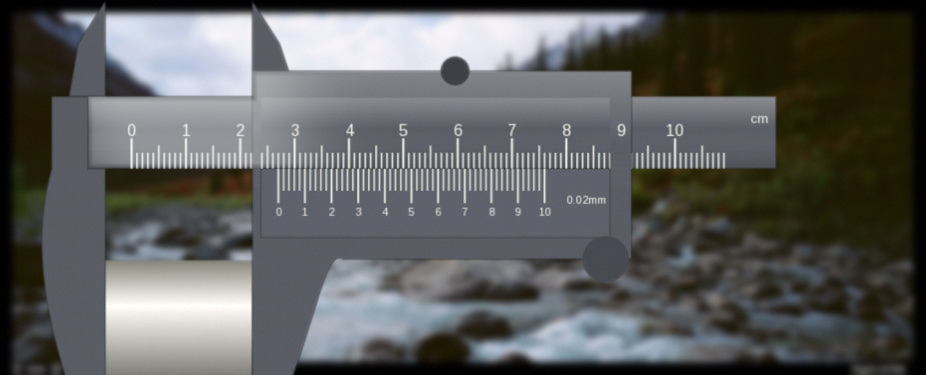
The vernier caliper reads 27.0 mm
